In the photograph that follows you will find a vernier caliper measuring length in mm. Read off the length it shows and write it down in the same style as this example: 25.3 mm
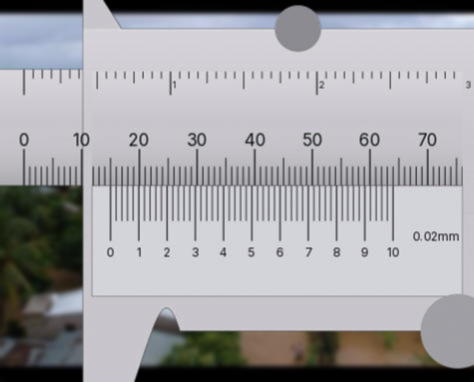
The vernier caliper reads 15.0 mm
